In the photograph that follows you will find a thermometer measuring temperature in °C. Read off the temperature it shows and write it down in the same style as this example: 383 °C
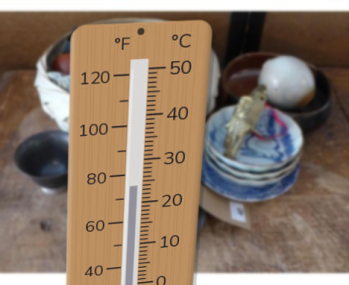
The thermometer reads 24 °C
